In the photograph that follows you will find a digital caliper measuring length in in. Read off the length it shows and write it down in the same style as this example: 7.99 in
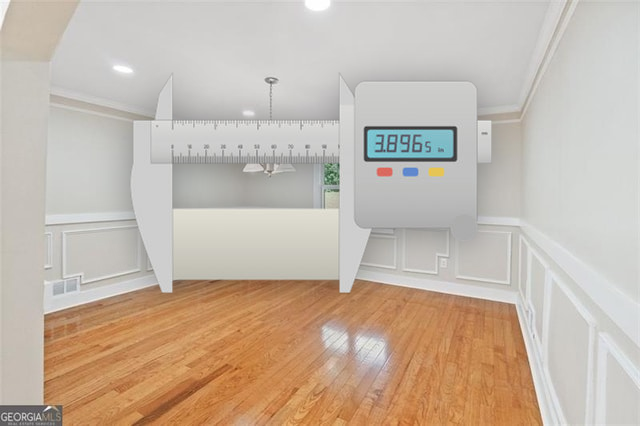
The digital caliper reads 3.8965 in
